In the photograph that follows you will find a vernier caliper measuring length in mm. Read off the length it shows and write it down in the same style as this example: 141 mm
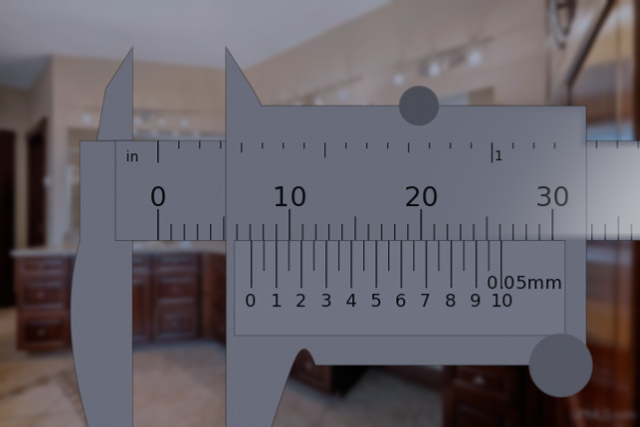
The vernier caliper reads 7.1 mm
